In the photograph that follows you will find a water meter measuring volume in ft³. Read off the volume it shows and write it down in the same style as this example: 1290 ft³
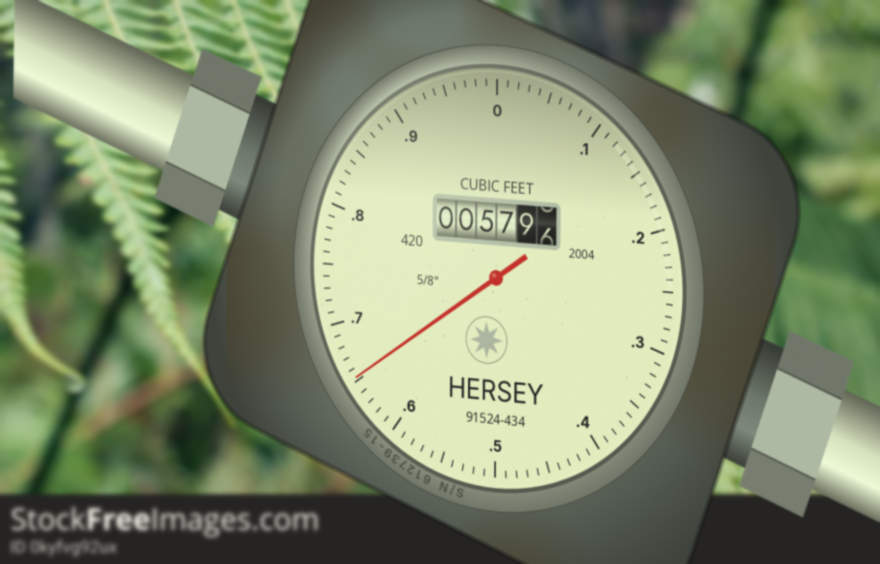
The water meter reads 5795.65 ft³
